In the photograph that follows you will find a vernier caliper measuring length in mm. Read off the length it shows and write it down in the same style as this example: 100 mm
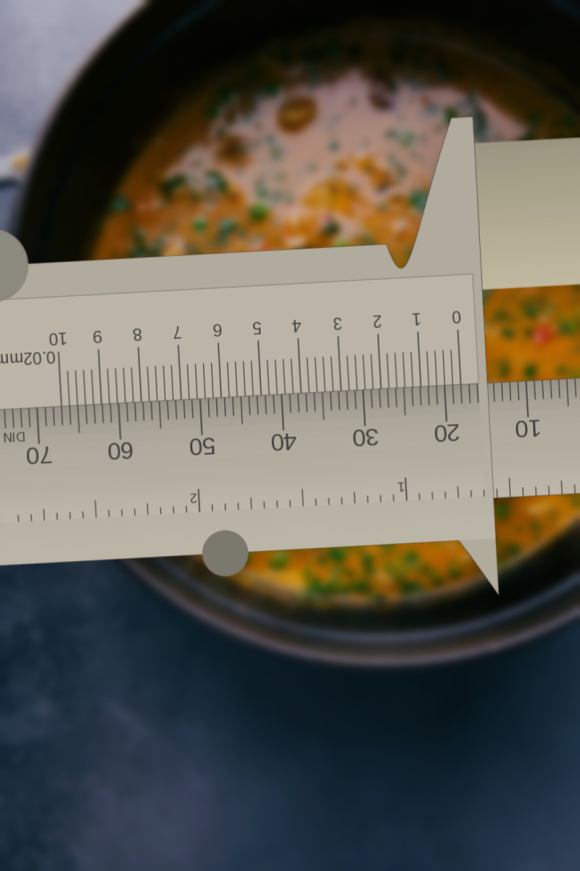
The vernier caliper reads 18.0 mm
